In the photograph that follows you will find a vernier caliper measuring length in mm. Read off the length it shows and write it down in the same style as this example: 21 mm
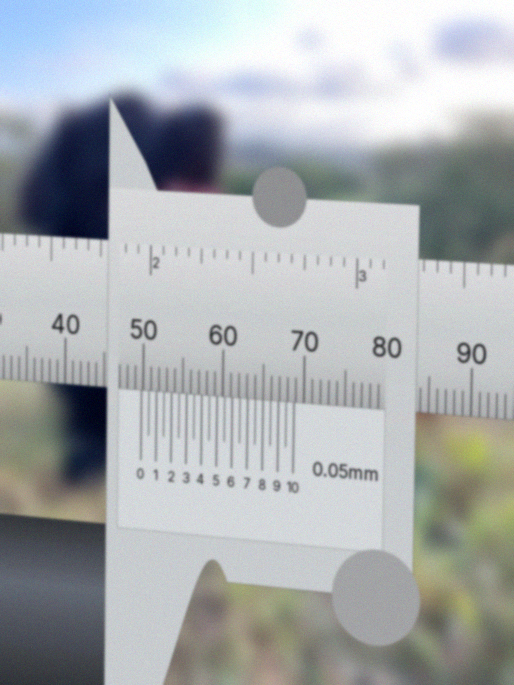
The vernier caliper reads 49.8 mm
